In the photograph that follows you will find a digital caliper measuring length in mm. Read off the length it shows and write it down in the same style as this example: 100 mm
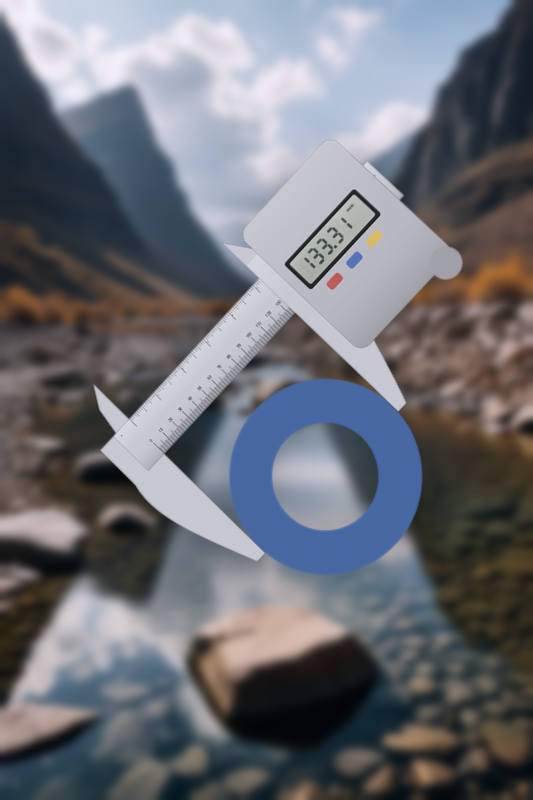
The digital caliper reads 133.31 mm
